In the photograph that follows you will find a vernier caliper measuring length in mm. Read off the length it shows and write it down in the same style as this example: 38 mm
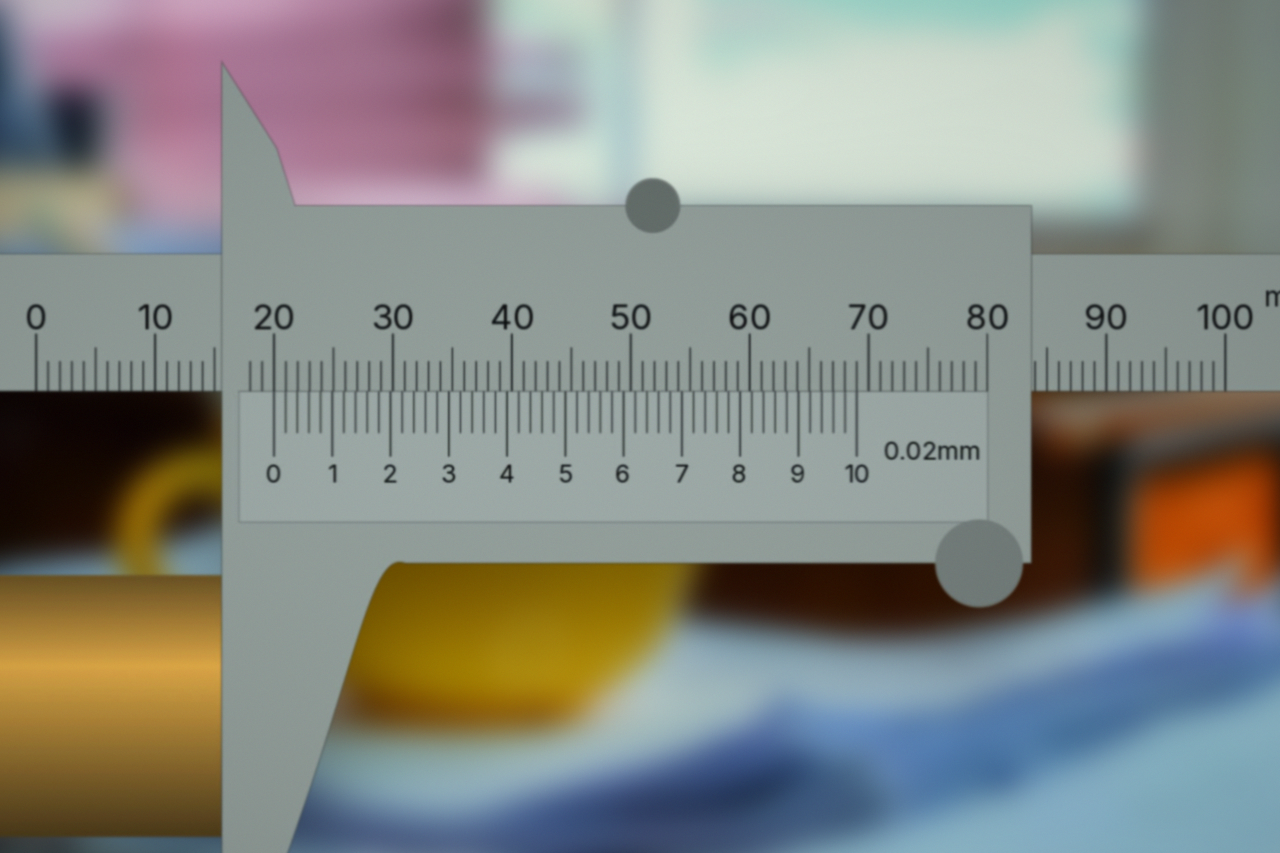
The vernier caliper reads 20.0 mm
